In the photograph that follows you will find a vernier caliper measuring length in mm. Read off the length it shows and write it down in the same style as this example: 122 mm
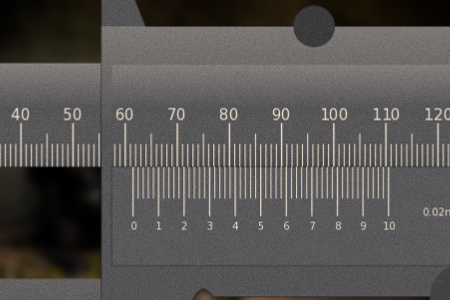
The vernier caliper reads 61.5 mm
